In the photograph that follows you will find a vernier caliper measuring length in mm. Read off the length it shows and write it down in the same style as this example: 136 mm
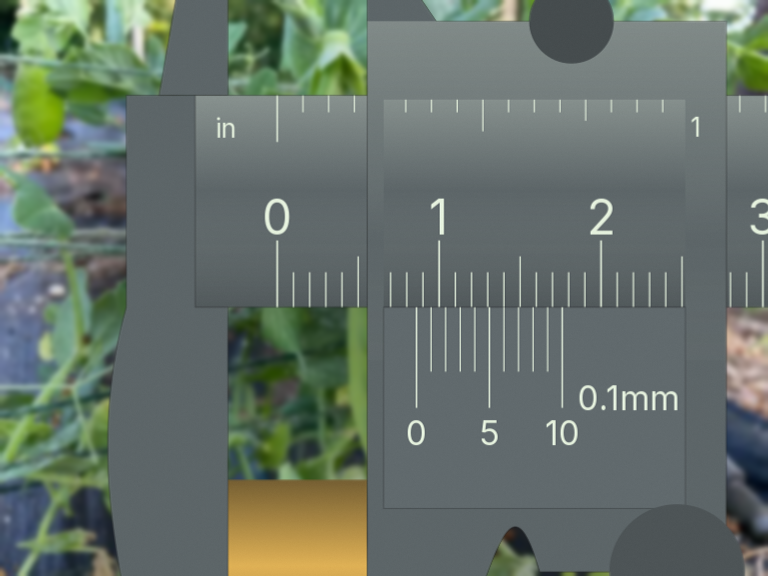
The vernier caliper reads 8.6 mm
